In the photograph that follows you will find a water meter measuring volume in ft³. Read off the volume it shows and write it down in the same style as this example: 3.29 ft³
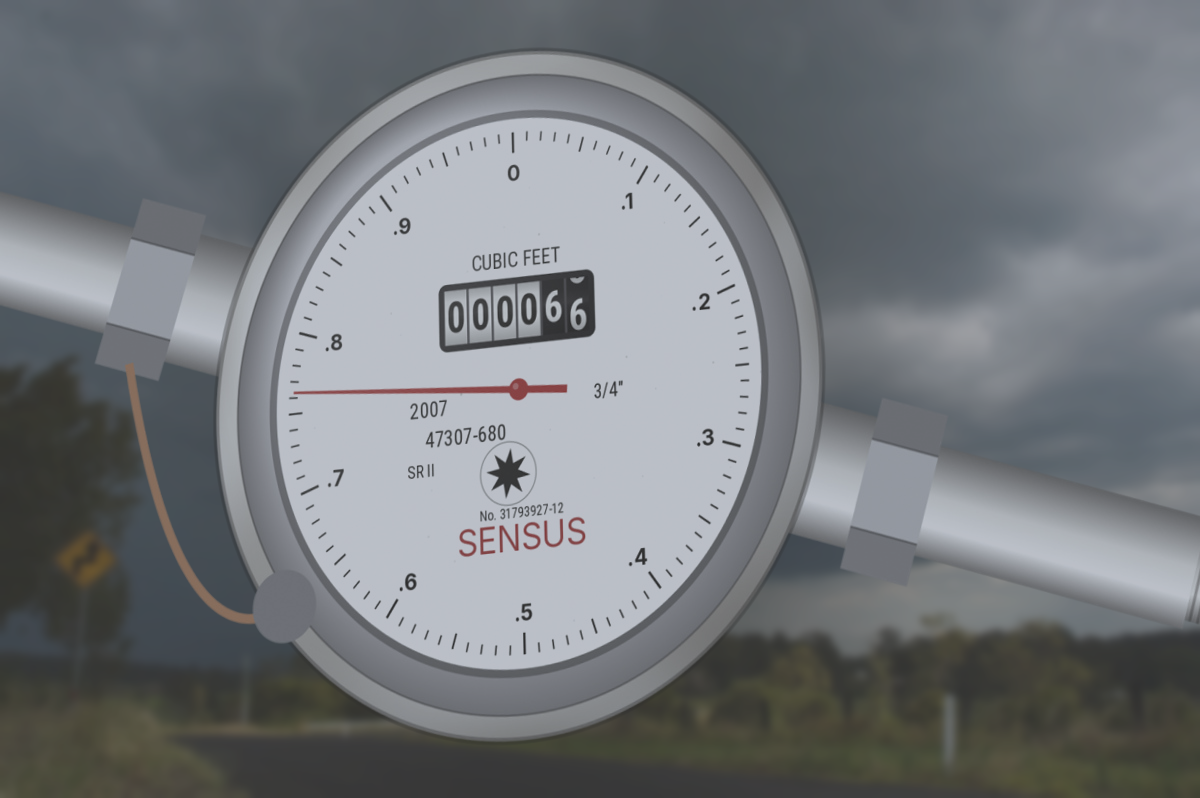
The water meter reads 65.76 ft³
